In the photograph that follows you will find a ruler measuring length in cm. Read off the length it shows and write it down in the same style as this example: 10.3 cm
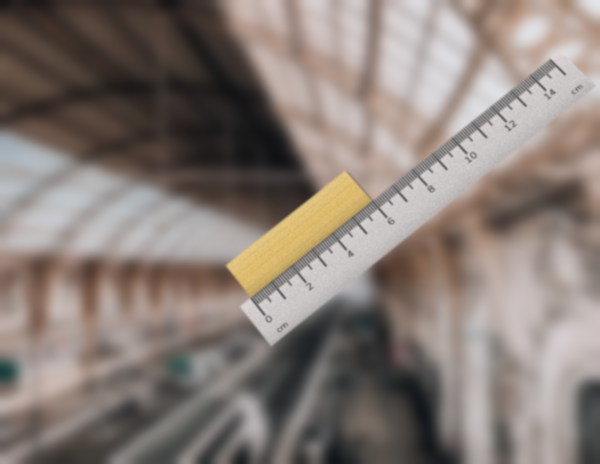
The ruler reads 6 cm
